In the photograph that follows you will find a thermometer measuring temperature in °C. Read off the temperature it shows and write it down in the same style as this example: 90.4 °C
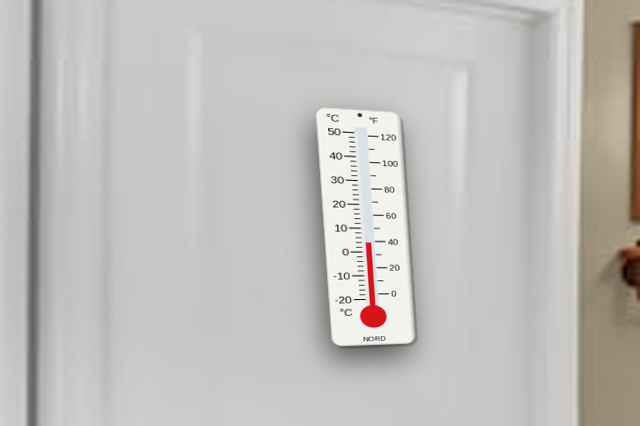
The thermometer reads 4 °C
